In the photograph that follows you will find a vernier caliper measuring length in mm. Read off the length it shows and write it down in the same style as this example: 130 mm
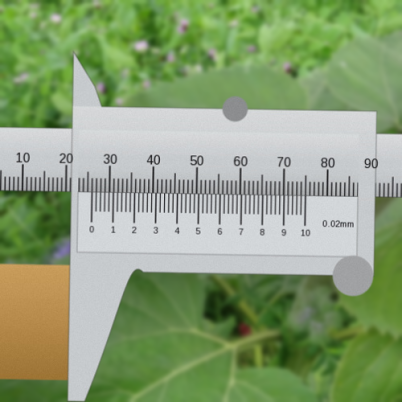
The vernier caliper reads 26.0 mm
